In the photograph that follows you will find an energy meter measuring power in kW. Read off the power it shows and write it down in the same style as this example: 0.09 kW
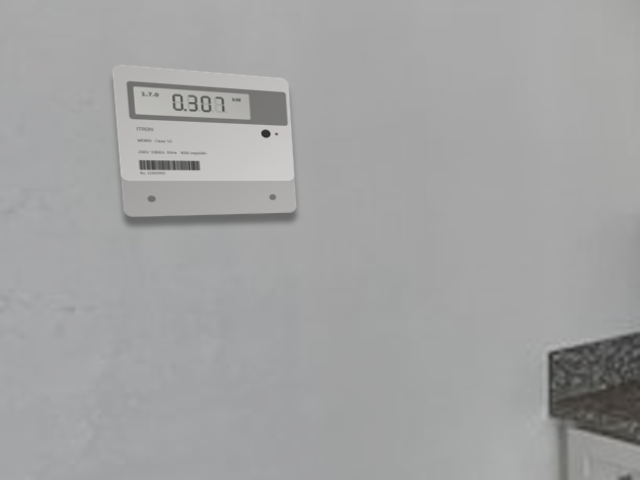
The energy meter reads 0.307 kW
